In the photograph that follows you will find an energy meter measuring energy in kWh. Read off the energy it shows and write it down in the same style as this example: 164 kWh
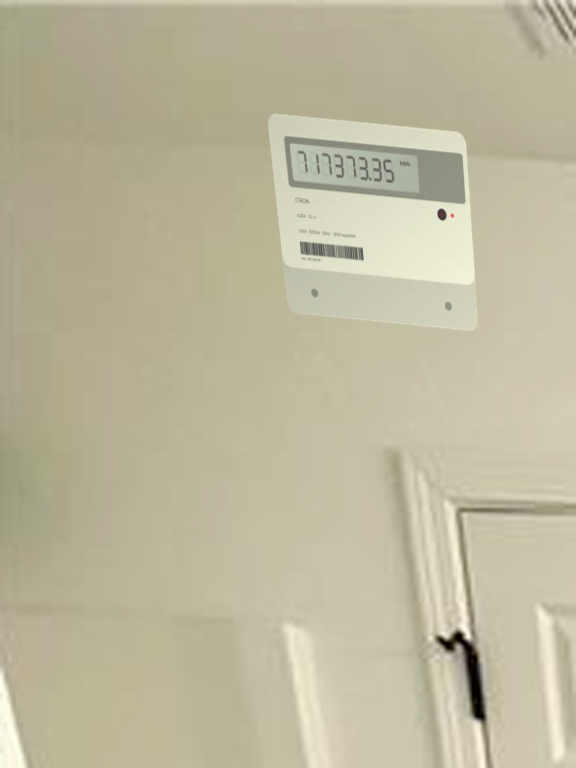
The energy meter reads 717373.35 kWh
